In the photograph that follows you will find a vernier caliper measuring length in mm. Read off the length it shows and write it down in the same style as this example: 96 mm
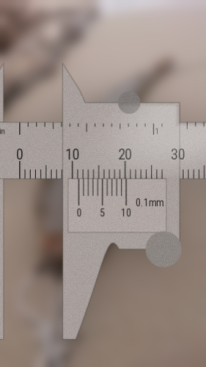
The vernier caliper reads 11.2 mm
